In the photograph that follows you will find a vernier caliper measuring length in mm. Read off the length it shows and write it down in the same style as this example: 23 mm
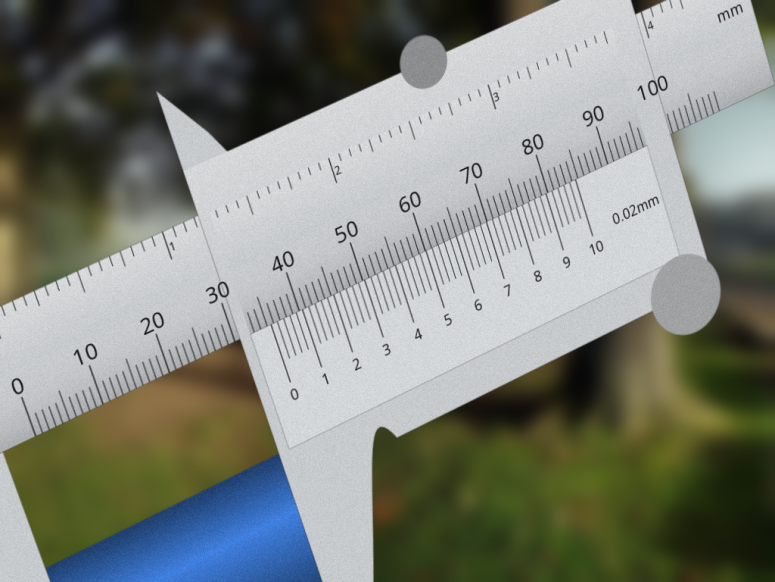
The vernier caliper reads 35.6 mm
